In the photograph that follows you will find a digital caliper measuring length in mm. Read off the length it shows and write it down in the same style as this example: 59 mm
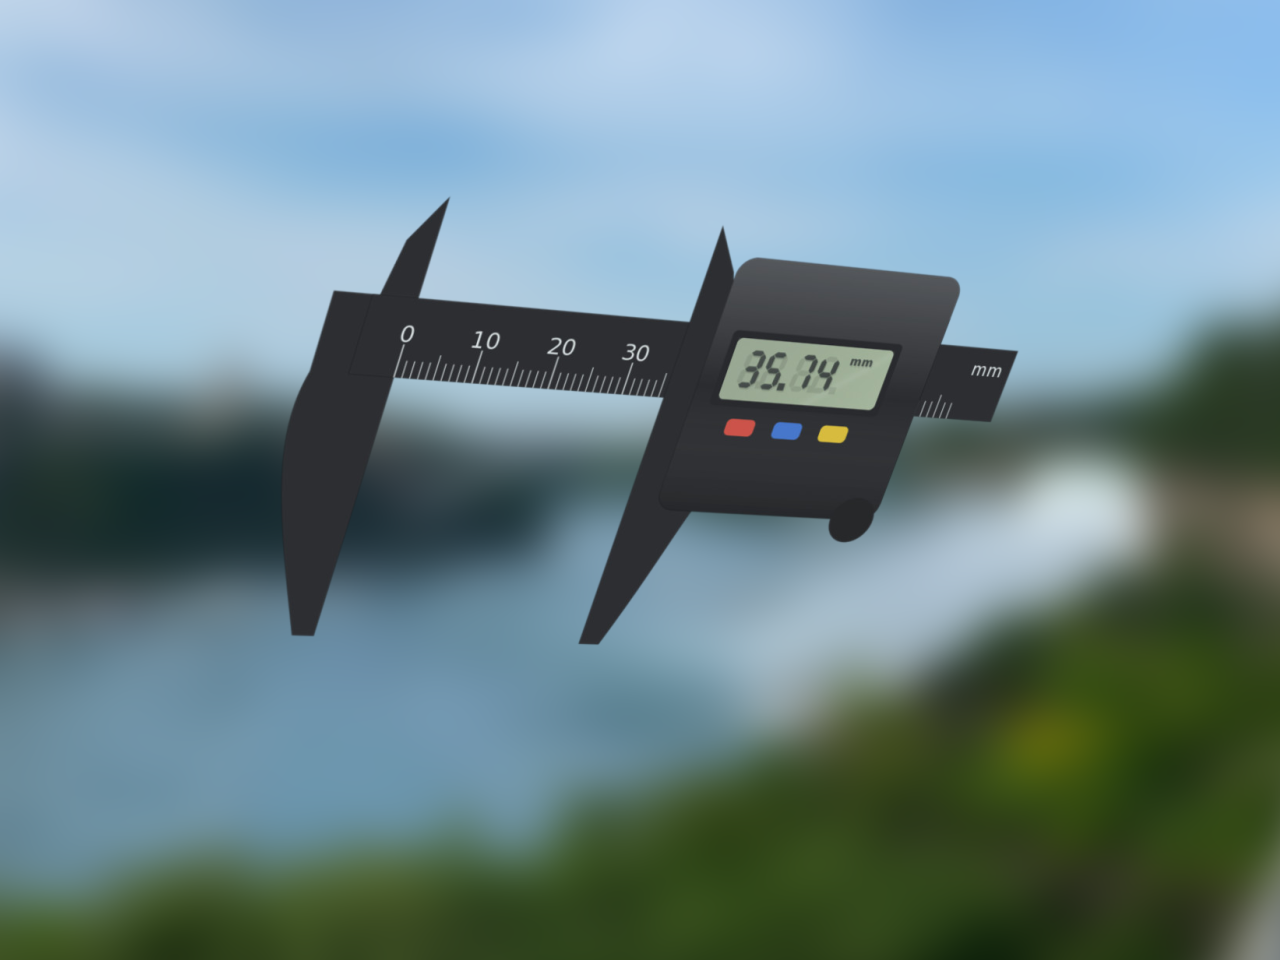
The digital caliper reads 35.74 mm
